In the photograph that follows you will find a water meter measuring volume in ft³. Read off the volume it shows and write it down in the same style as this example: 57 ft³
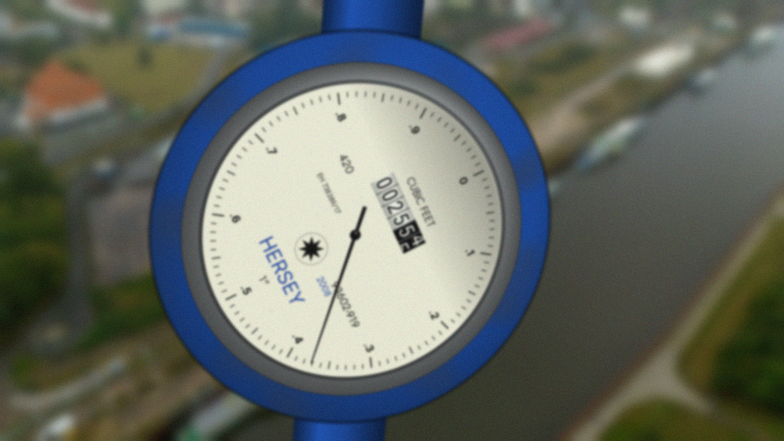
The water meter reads 2554.37 ft³
